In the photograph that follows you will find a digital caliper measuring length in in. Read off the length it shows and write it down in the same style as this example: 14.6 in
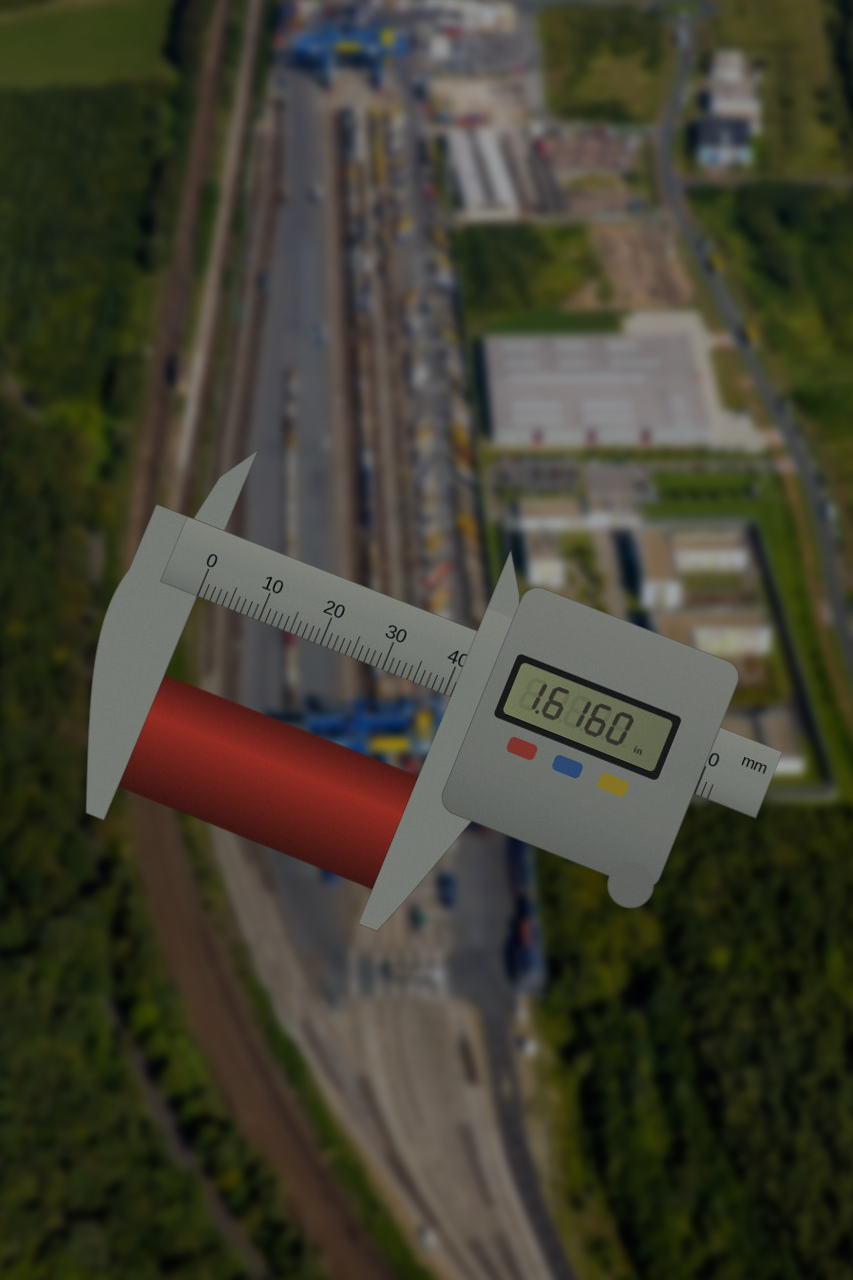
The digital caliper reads 1.6160 in
